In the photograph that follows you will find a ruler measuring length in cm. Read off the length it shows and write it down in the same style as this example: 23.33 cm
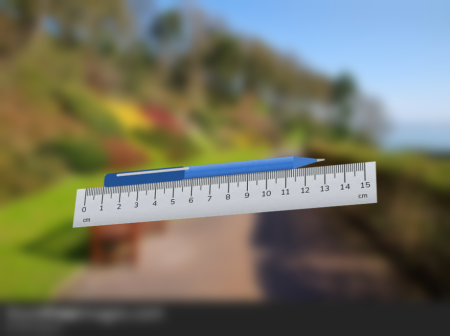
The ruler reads 12 cm
